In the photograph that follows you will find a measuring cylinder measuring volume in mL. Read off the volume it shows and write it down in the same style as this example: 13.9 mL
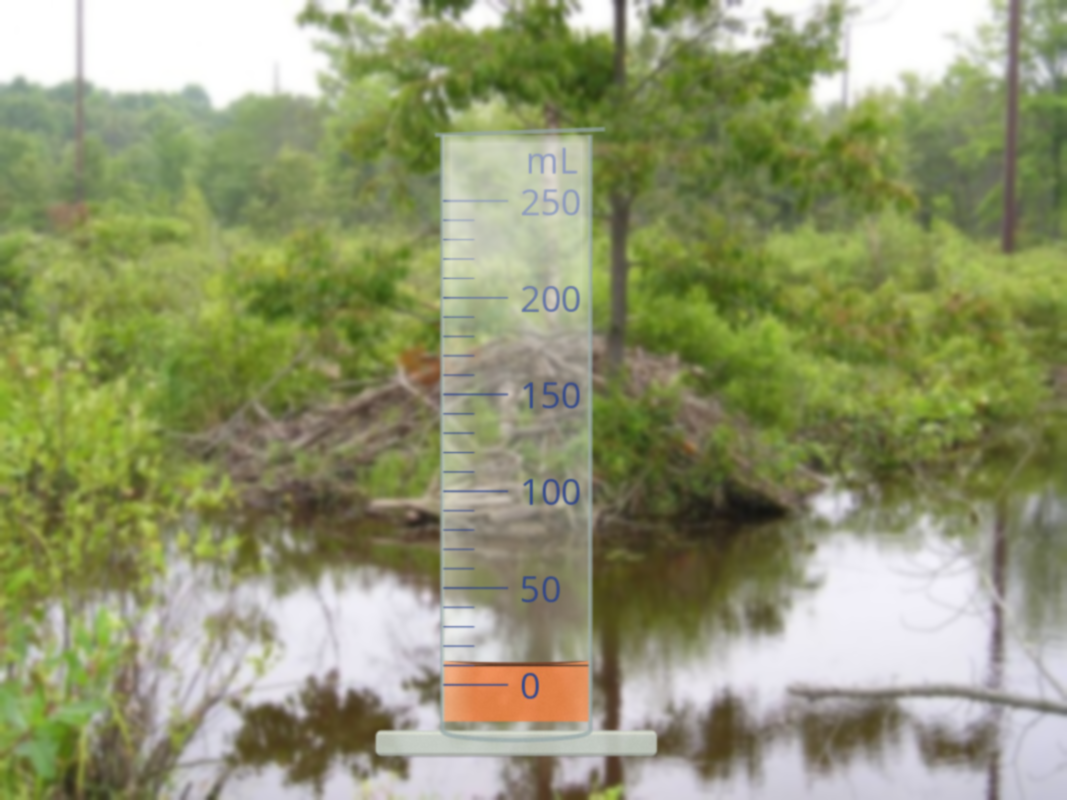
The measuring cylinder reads 10 mL
